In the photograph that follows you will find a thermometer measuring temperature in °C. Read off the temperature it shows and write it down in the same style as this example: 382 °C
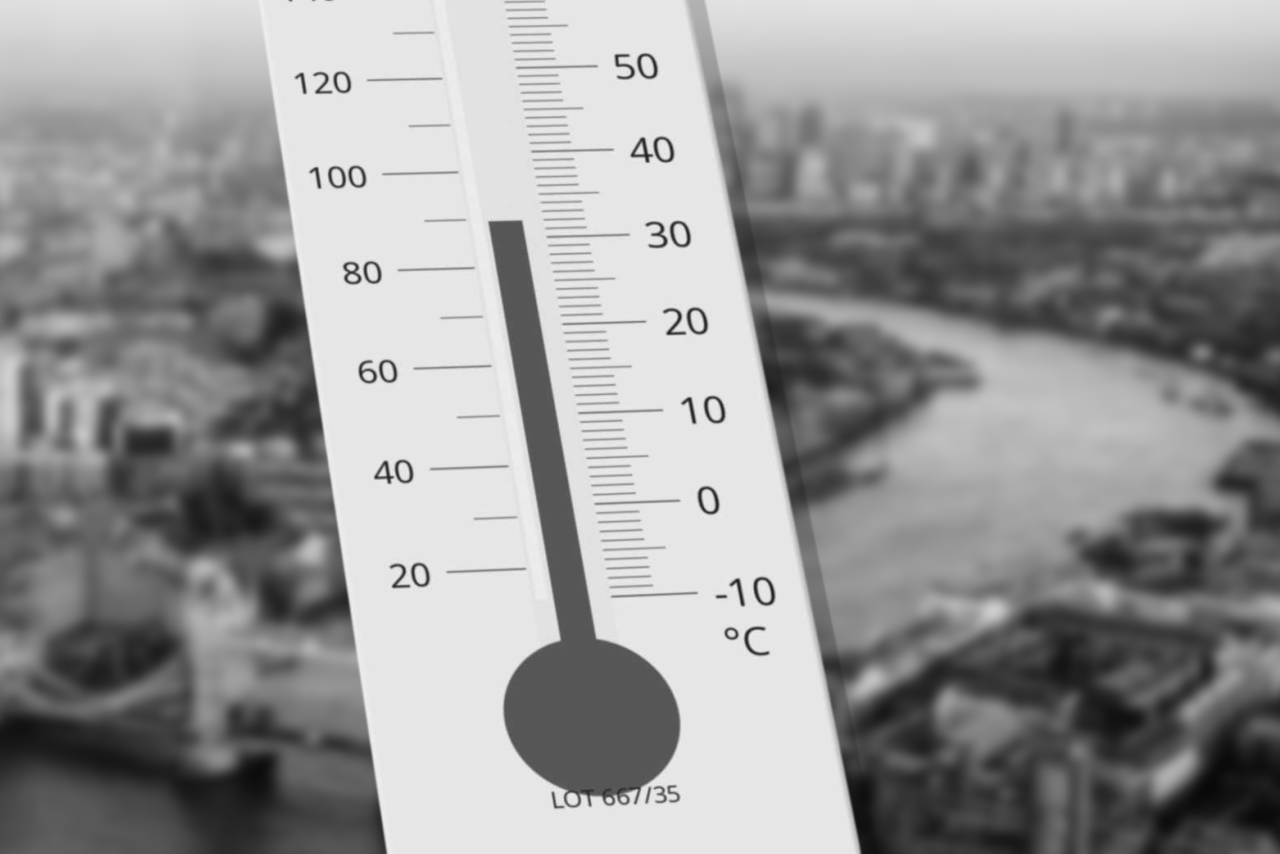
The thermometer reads 32 °C
